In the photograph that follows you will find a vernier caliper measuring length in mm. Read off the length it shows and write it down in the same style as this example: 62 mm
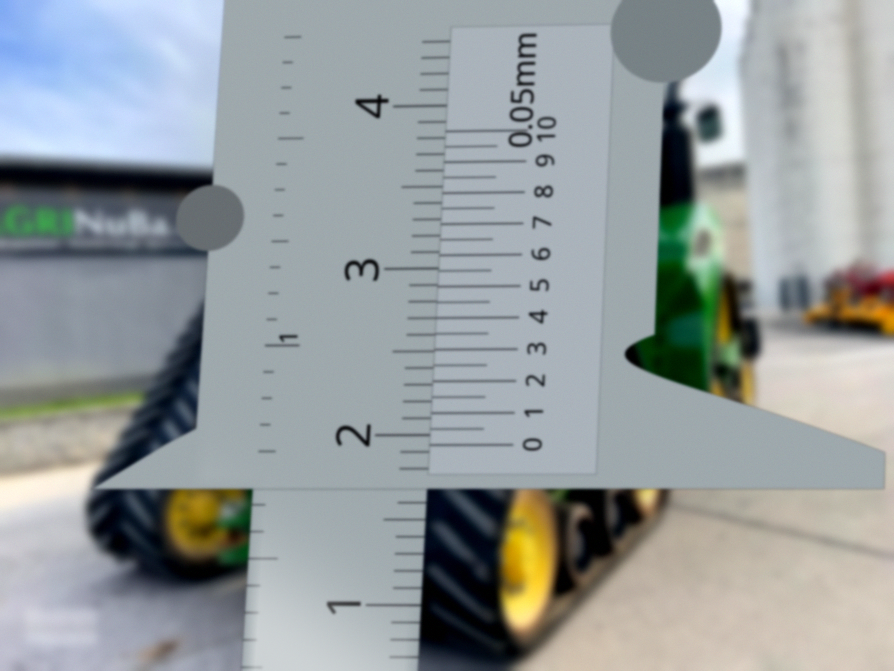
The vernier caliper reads 19.4 mm
